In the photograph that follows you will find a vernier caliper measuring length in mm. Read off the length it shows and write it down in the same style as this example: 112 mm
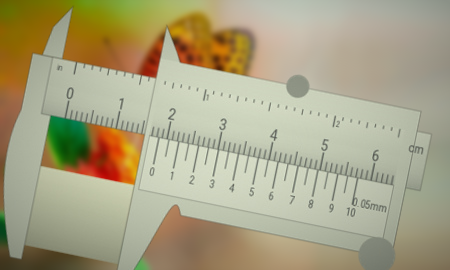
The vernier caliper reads 18.4 mm
